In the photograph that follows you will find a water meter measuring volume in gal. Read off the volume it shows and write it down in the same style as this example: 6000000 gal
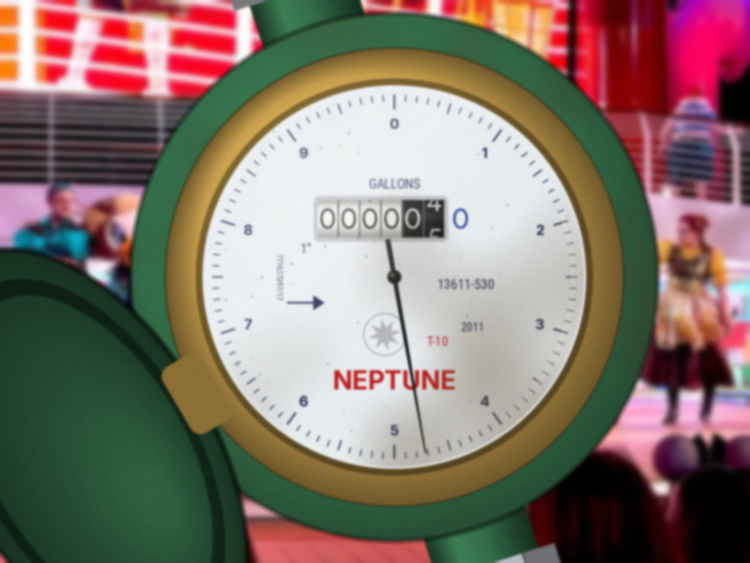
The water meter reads 44.7 gal
